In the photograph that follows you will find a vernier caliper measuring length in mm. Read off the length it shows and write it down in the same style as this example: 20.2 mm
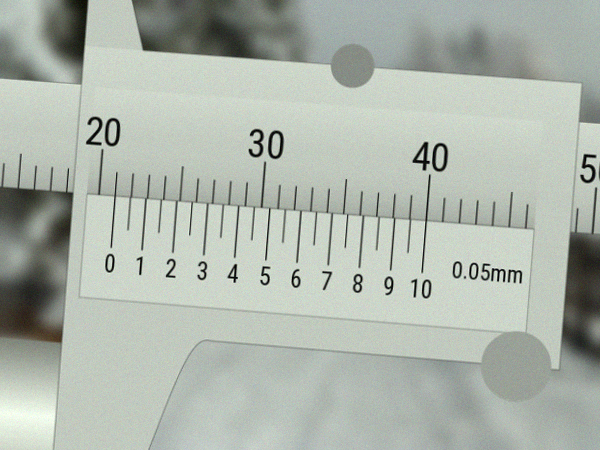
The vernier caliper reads 21.0 mm
